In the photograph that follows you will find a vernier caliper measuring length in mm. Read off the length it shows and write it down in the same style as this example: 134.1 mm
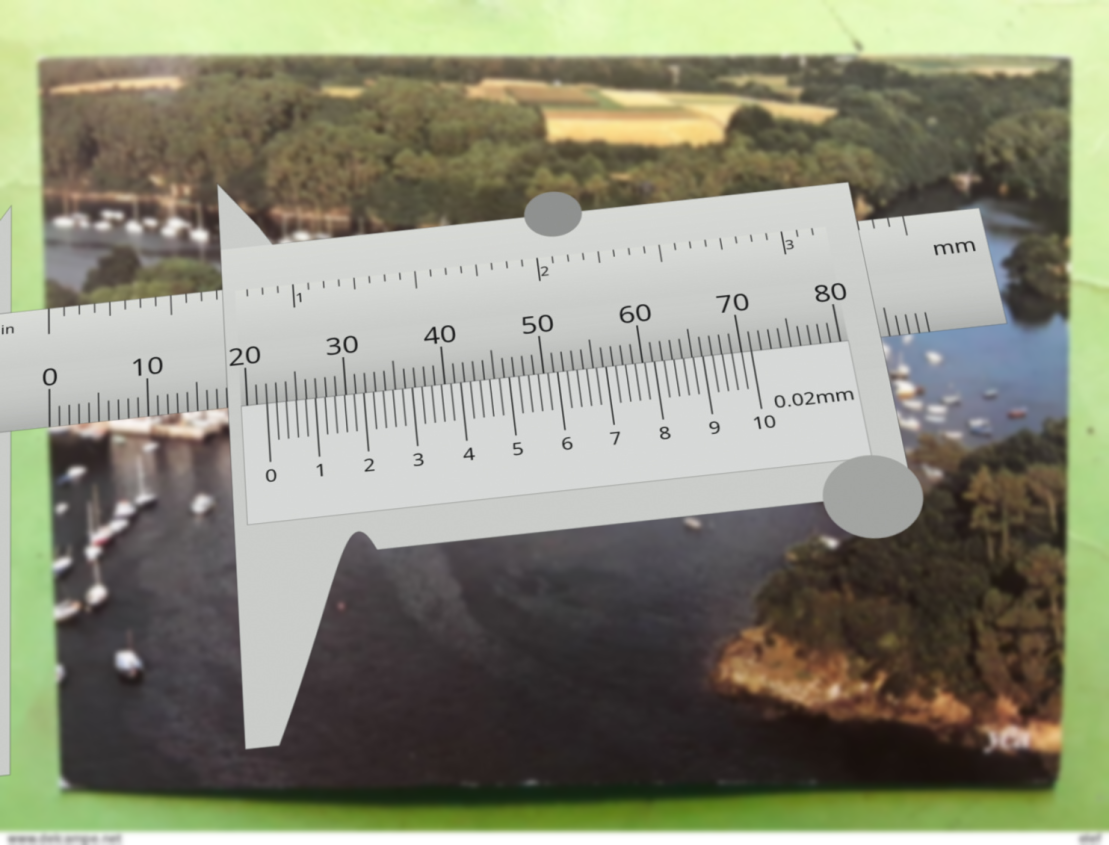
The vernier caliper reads 22.0 mm
